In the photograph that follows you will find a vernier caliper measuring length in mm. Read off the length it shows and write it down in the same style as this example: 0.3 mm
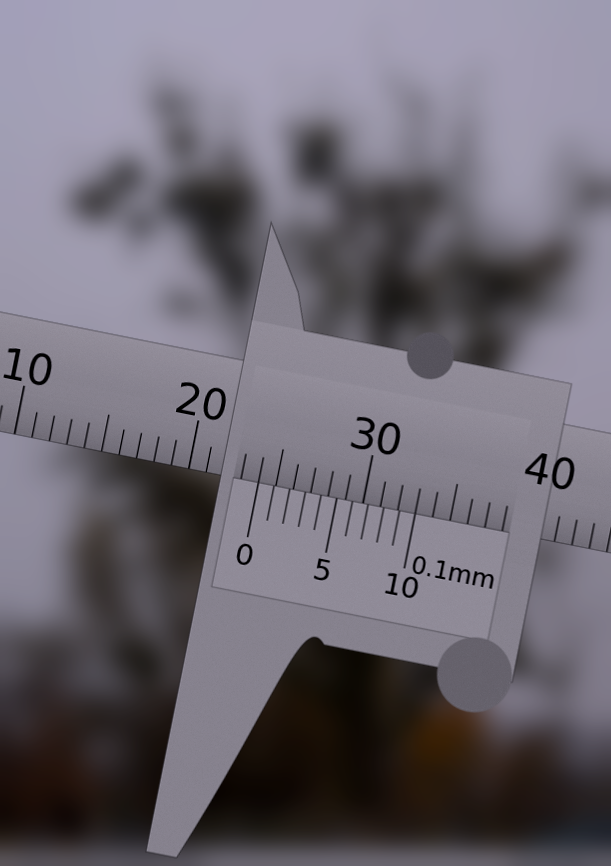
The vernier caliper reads 24.0 mm
